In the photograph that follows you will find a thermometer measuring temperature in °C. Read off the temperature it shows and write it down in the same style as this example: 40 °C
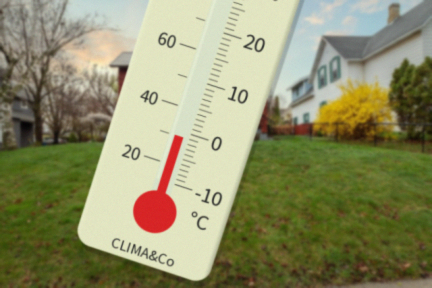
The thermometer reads -1 °C
